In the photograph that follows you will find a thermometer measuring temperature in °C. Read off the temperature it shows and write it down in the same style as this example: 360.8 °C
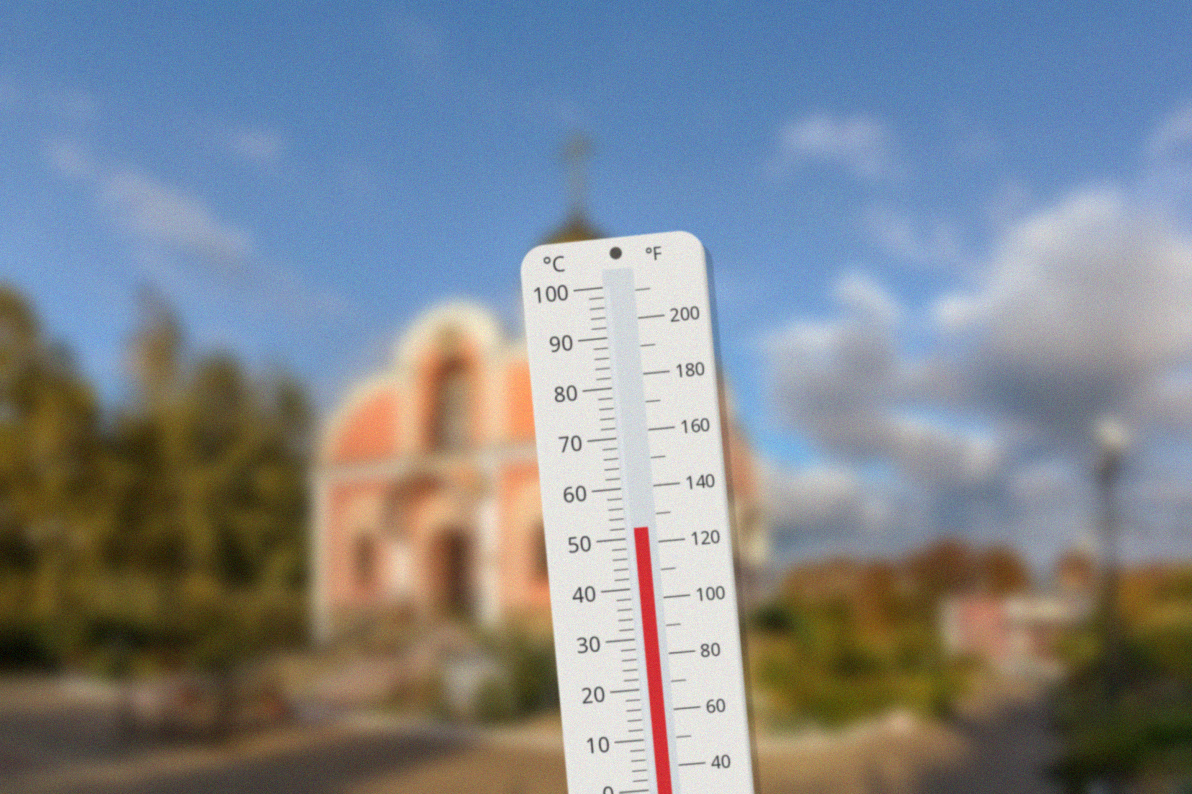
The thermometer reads 52 °C
